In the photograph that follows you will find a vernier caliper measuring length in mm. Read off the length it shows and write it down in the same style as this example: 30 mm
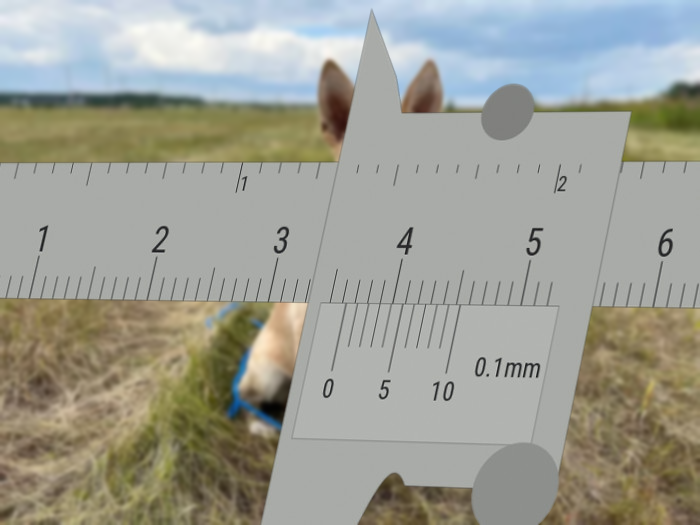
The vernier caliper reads 36.3 mm
